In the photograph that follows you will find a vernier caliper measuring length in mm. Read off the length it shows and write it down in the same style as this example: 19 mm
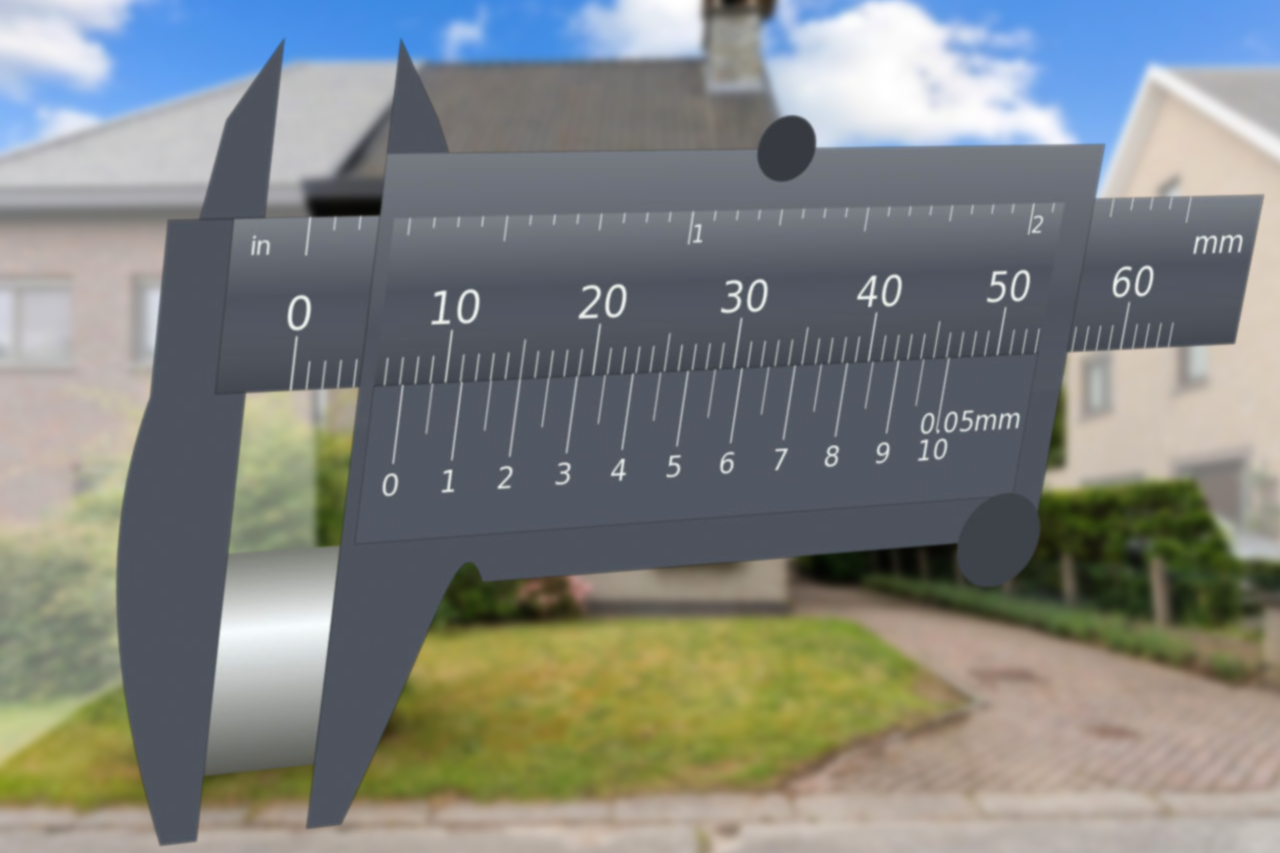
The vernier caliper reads 7.2 mm
